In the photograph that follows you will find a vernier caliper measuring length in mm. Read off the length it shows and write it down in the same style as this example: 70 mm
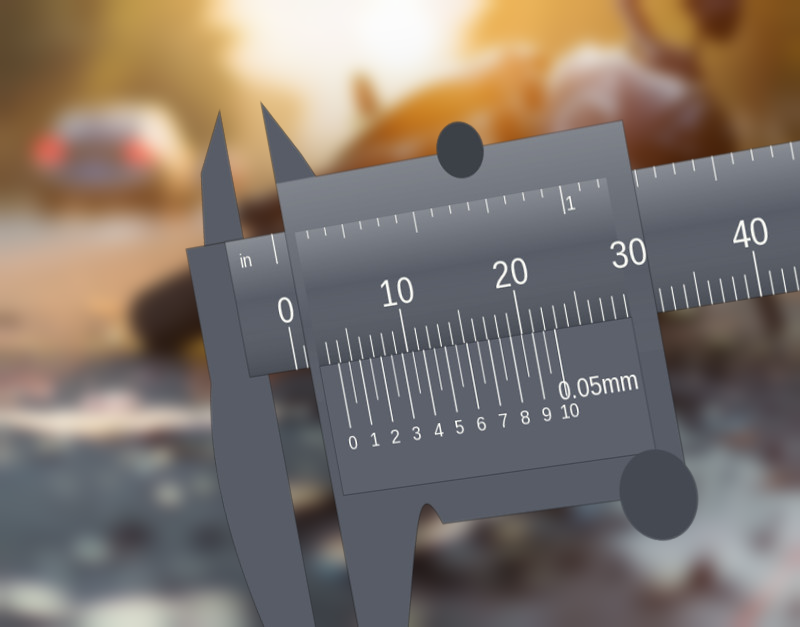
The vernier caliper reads 3.8 mm
